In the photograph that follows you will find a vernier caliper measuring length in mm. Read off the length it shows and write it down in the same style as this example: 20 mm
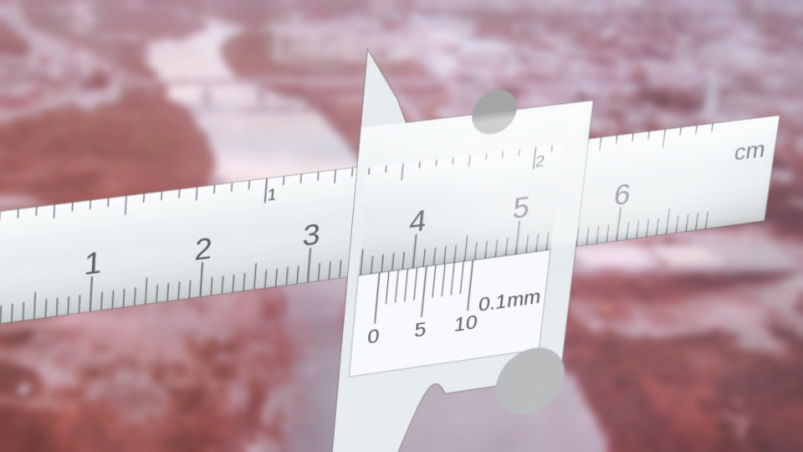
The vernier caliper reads 36.8 mm
